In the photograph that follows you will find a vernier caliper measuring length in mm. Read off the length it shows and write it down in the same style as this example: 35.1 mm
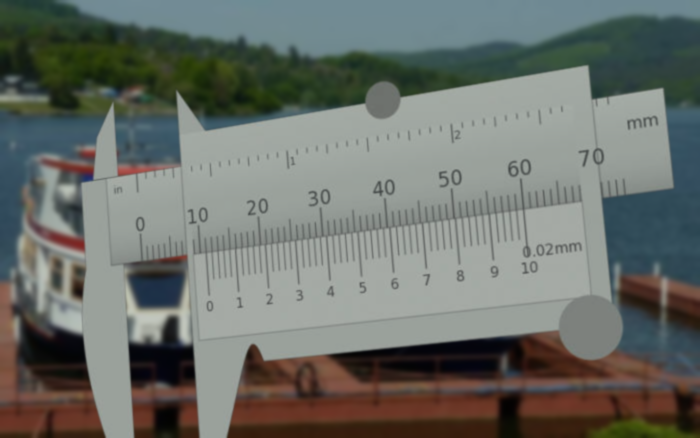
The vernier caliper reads 11.0 mm
